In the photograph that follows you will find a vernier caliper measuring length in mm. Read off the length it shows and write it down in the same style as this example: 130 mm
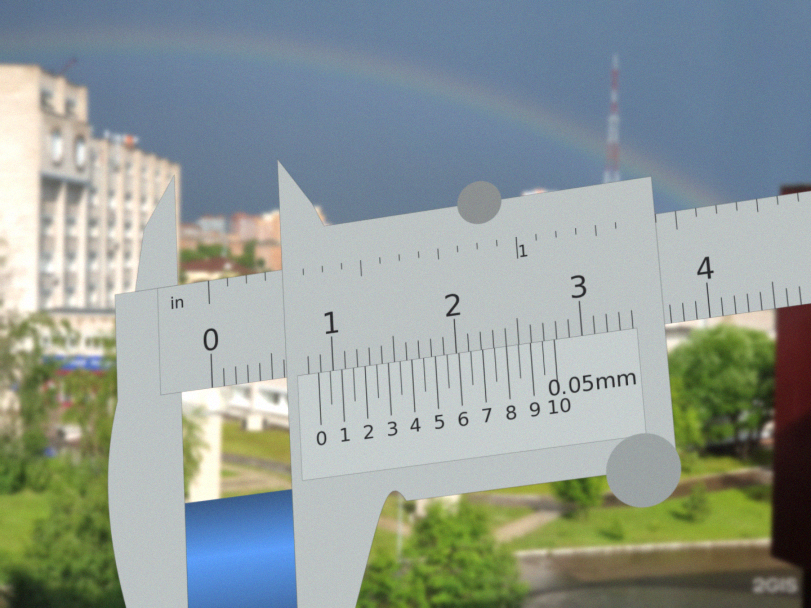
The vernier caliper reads 8.8 mm
